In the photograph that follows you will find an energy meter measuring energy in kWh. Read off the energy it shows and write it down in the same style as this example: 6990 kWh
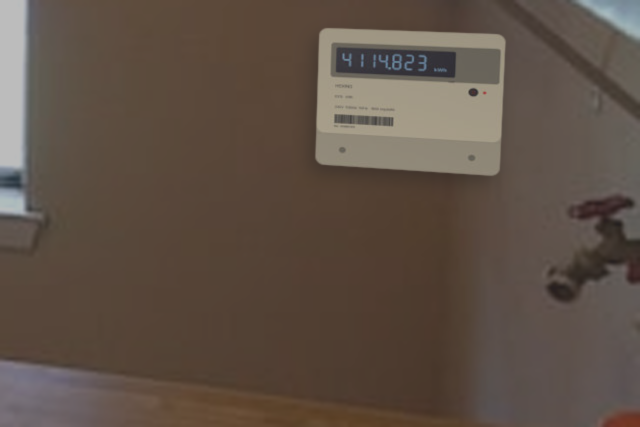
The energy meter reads 4114.823 kWh
